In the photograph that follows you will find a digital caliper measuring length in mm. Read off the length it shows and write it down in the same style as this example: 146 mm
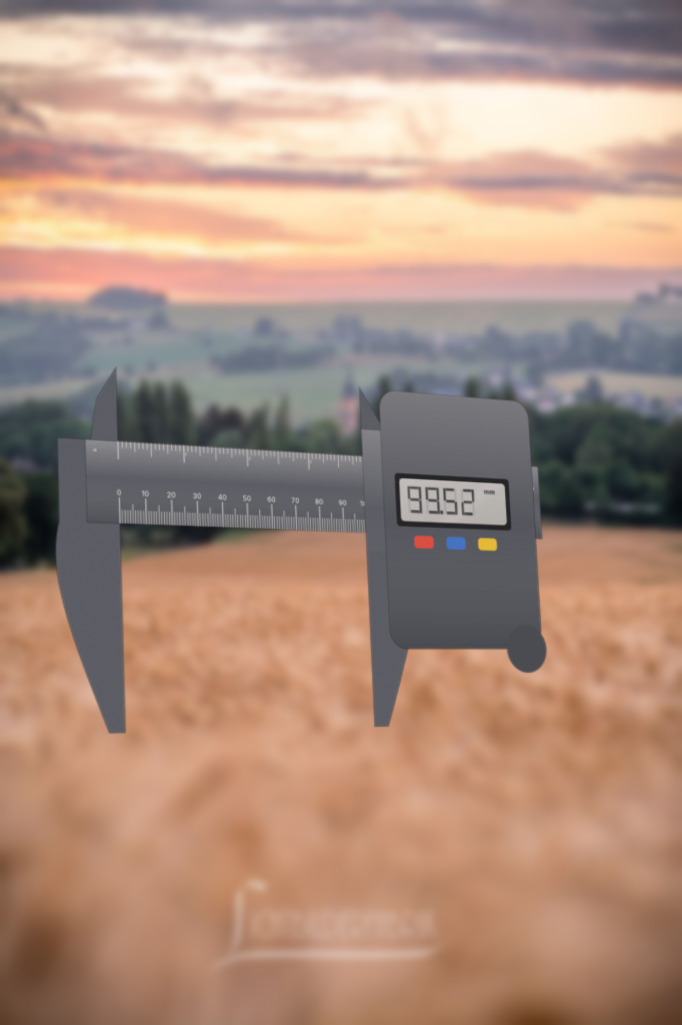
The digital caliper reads 99.52 mm
